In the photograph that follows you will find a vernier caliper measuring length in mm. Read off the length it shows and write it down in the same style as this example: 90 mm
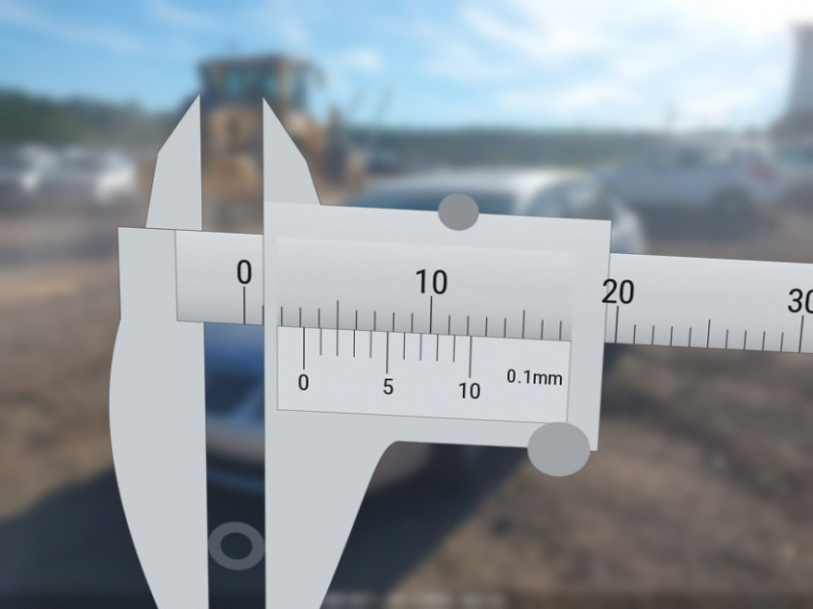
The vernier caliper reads 3.2 mm
